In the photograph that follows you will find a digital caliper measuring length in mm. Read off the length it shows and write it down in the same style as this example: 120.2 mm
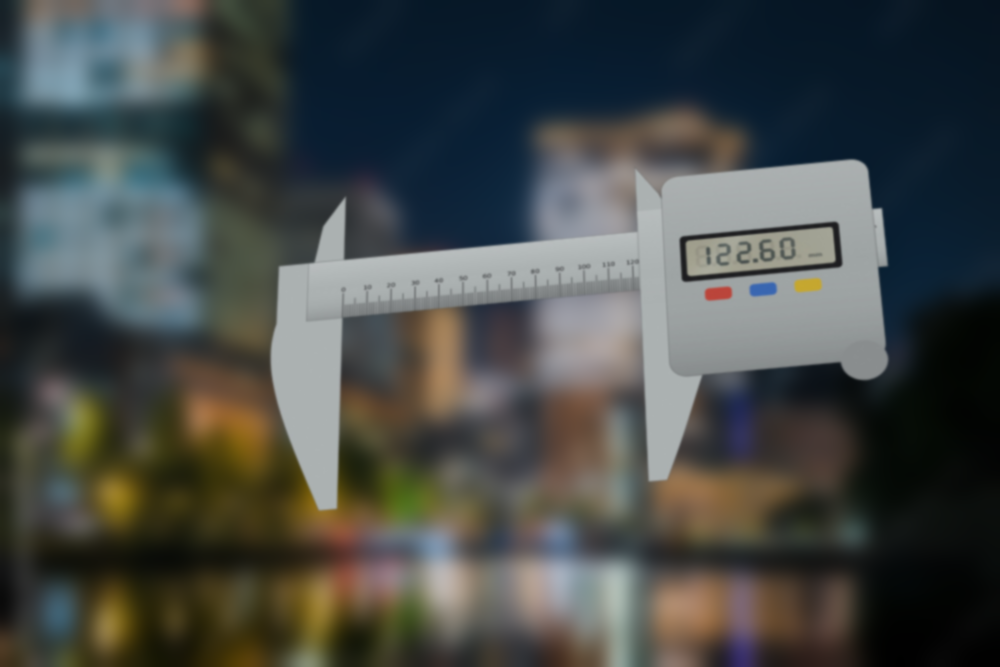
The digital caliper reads 122.60 mm
